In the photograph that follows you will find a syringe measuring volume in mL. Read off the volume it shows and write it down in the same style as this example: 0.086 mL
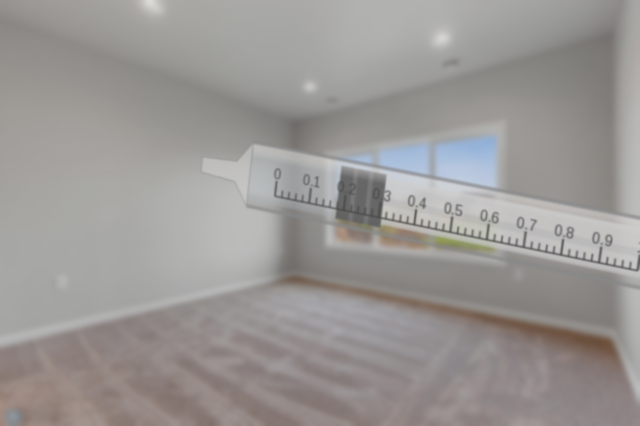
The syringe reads 0.18 mL
